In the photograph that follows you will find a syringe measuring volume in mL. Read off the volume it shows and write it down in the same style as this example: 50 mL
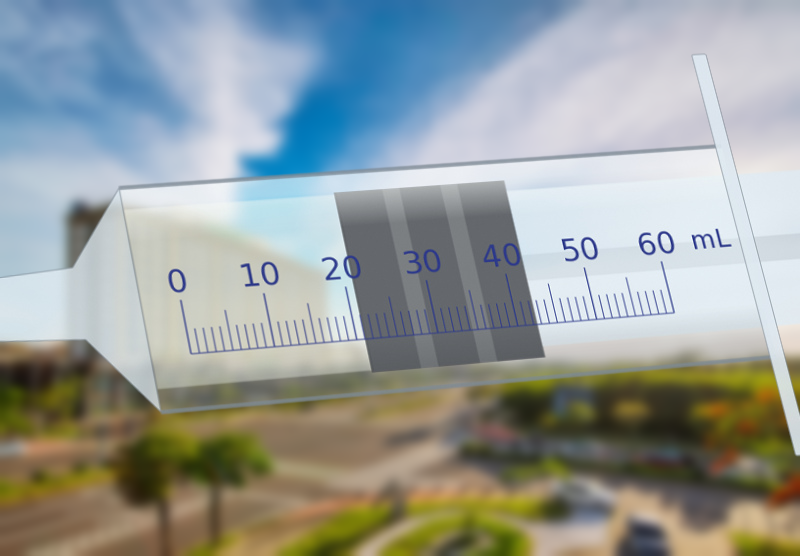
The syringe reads 21 mL
